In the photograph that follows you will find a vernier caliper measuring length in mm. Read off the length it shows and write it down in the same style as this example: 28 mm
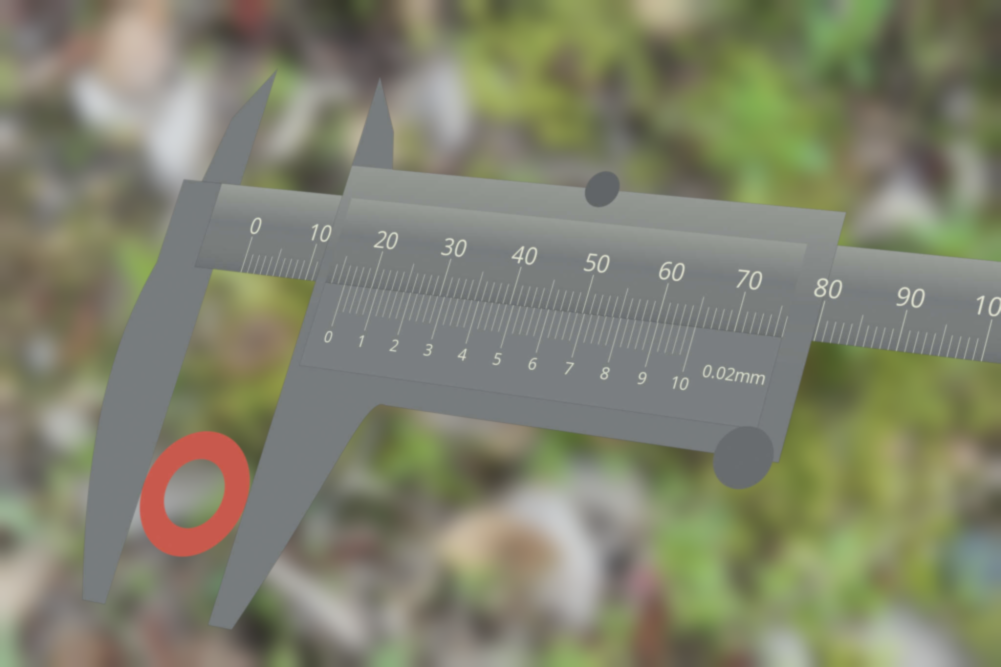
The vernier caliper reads 16.0 mm
